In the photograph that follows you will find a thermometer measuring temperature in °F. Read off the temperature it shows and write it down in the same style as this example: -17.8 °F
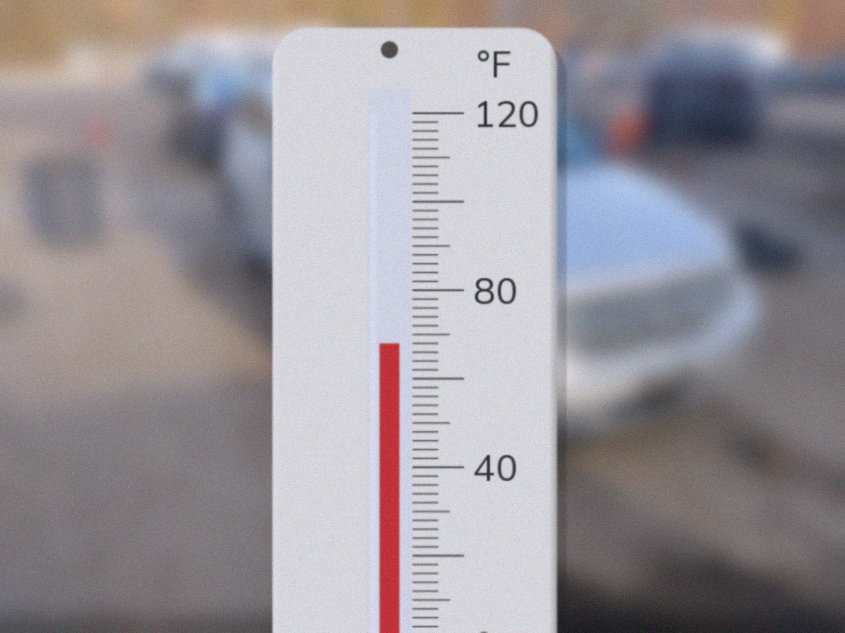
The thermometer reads 68 °F
